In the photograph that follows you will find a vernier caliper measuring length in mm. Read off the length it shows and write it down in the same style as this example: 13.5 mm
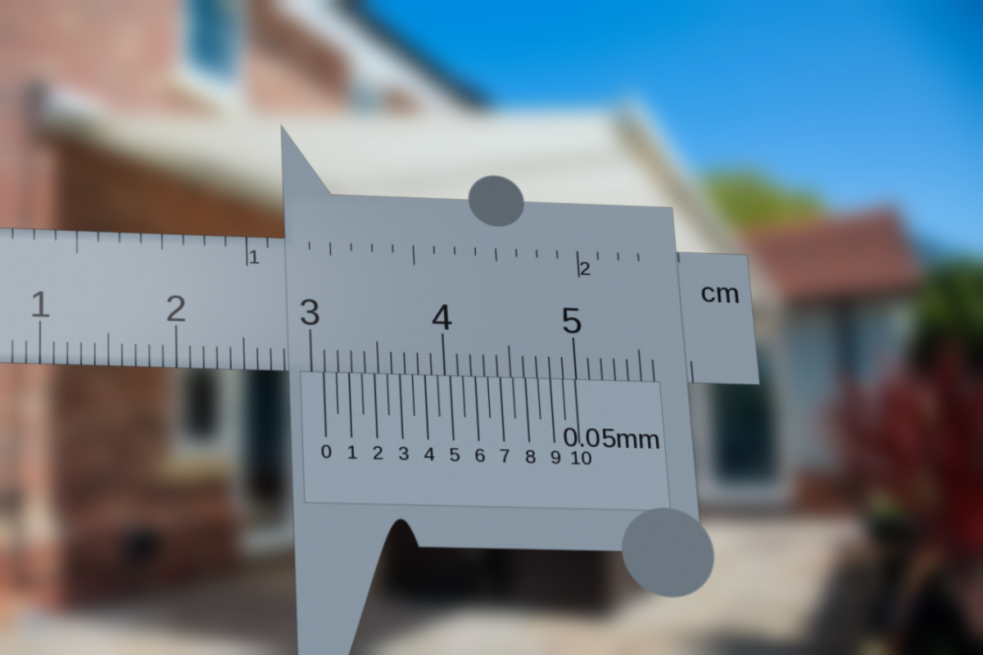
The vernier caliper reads 30.9 mm
